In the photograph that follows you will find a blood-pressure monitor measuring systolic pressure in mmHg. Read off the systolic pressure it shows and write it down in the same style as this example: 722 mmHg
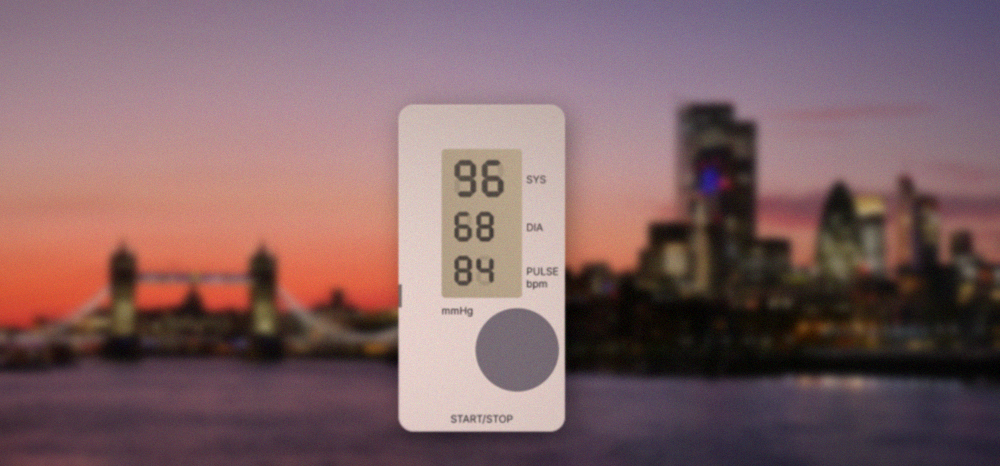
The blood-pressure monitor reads 96 mmHg
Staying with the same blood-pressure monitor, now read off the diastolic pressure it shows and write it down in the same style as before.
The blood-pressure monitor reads 68 mmHg
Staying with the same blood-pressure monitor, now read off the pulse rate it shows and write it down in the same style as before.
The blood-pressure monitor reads 84 bpm
